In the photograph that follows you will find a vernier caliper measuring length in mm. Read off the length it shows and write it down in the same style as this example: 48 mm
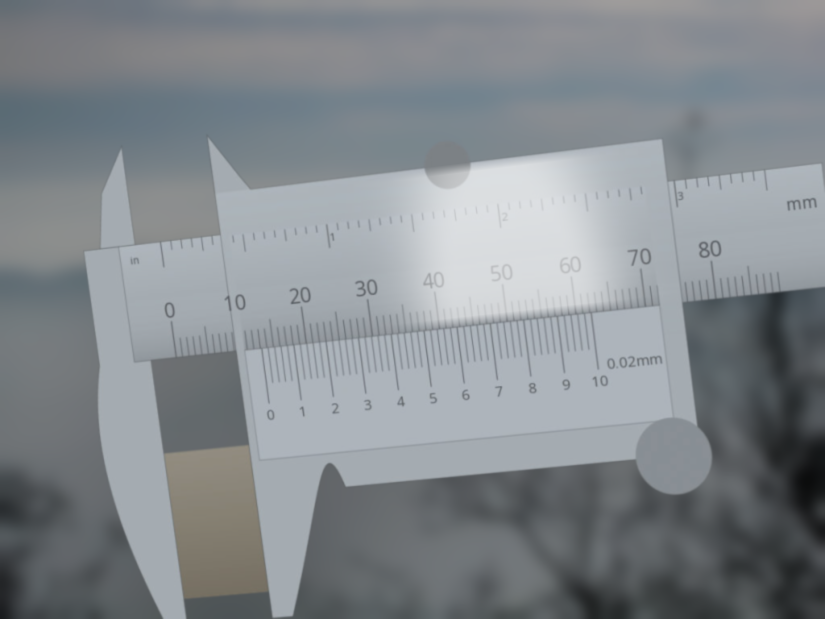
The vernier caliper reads 13.2 mm
